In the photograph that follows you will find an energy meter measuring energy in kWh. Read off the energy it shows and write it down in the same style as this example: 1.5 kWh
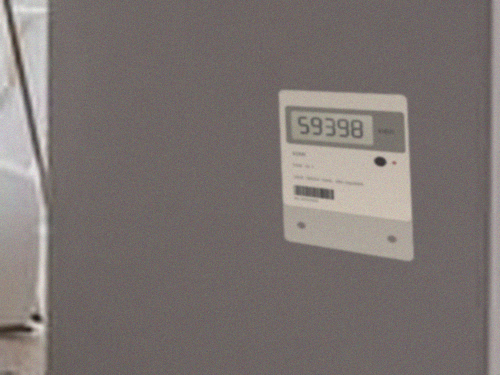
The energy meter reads 59398 kWh
